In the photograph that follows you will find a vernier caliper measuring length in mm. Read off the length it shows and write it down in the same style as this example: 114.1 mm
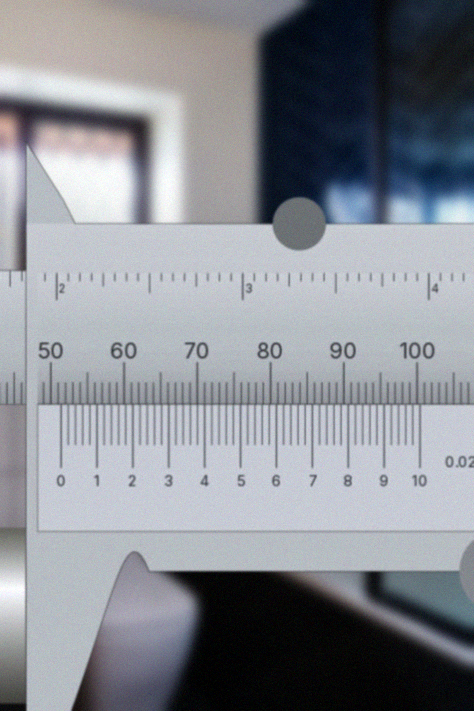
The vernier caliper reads 51.4 mm
